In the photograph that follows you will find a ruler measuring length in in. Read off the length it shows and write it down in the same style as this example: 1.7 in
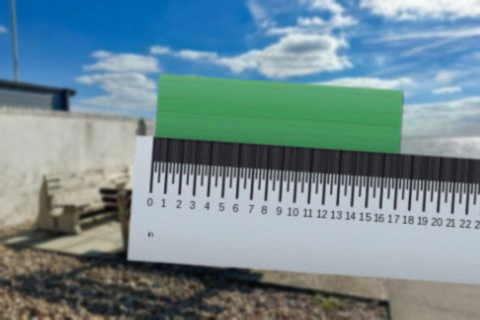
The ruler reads 17 in
